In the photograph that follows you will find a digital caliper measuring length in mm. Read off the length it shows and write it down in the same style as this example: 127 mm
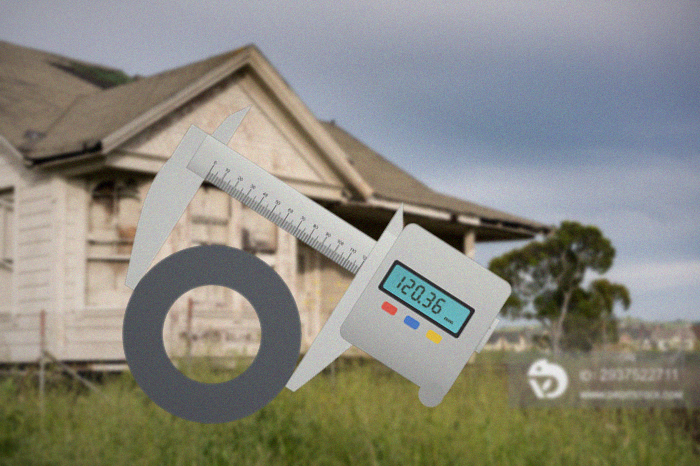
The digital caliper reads 120.36 mm
